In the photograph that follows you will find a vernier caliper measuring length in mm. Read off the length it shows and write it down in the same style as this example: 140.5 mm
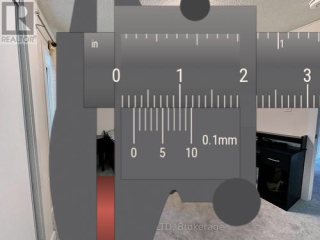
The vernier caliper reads 2.8 mm
